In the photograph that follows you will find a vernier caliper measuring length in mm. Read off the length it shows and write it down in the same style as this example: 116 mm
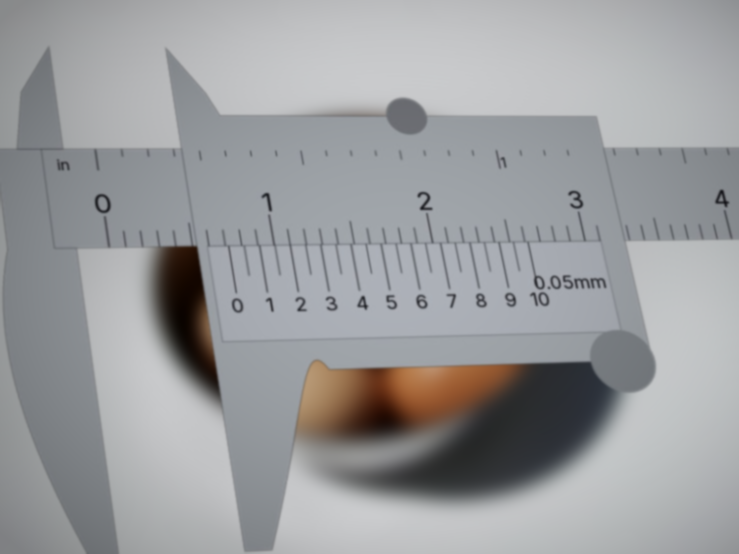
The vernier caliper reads 7.2 mm
